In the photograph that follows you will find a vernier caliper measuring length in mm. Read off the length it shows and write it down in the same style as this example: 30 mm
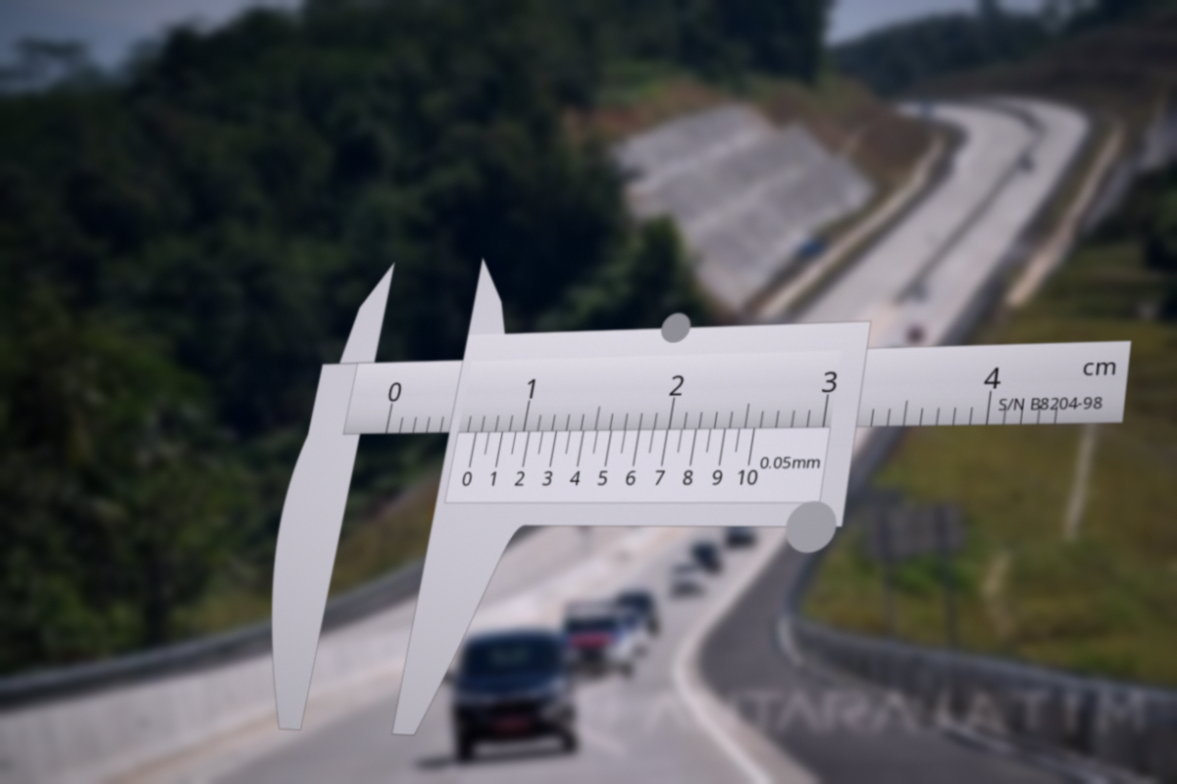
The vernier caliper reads 6.6 mm
